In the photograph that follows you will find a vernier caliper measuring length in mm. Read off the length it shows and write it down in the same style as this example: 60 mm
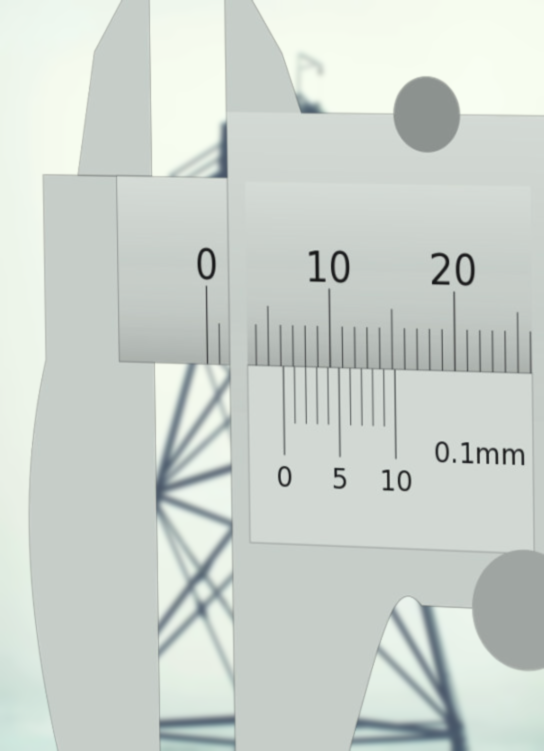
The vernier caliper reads 6.2 mm
